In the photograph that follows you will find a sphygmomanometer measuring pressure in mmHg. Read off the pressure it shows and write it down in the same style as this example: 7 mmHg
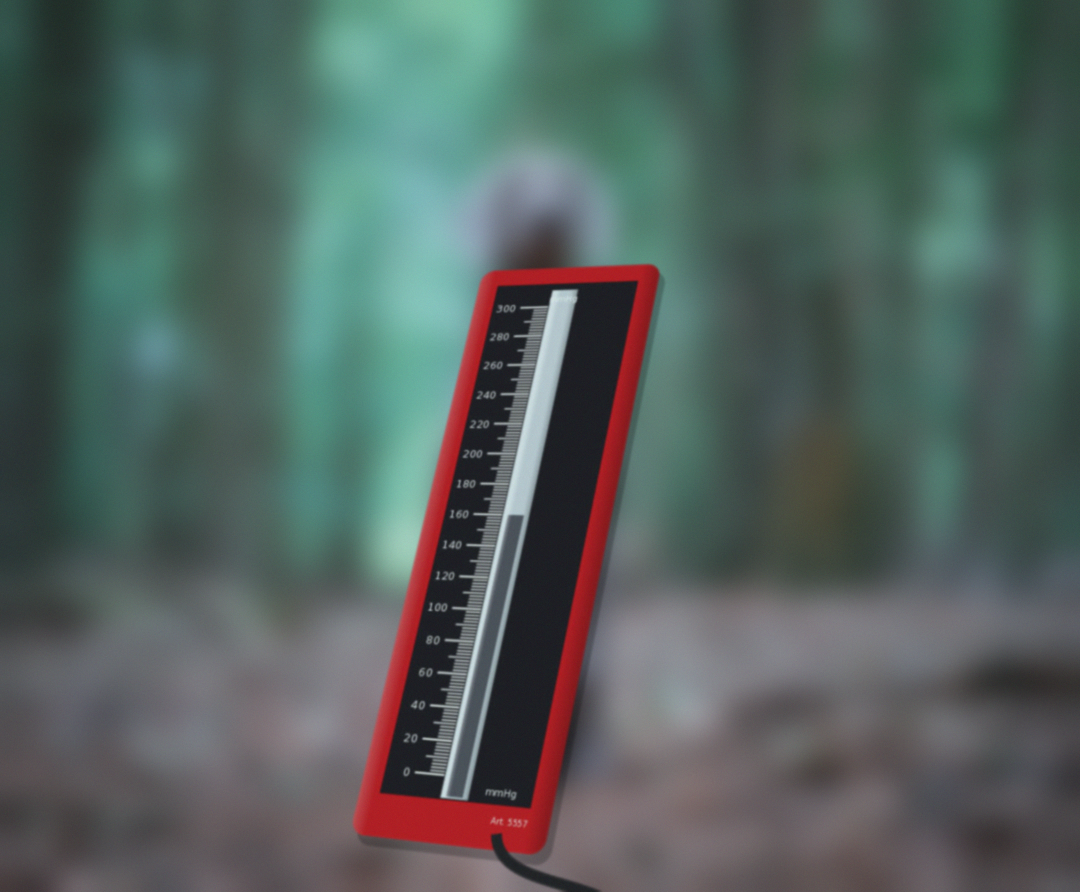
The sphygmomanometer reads 160 mmHg
